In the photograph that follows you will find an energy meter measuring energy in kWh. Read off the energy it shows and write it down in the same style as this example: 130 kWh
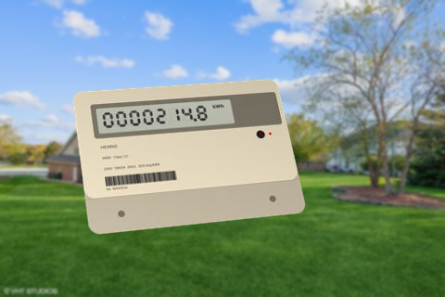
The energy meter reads 214.8 kWh
